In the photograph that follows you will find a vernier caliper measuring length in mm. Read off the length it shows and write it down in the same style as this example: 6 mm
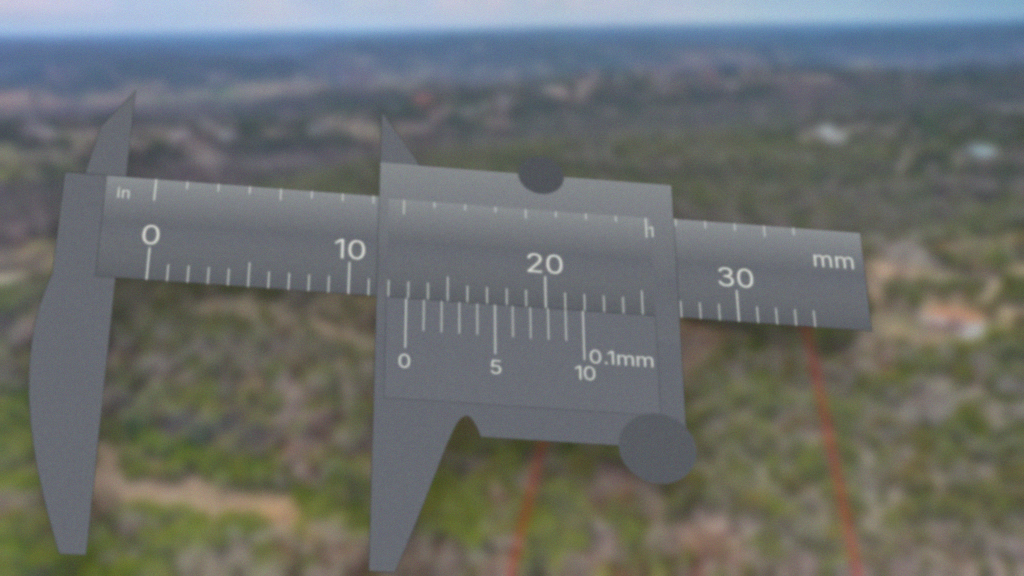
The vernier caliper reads 12.9 mm
